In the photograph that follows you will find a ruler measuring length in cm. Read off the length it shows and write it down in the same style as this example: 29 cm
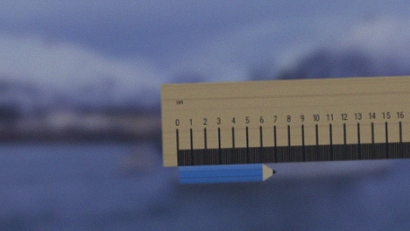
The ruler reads 7 cm
